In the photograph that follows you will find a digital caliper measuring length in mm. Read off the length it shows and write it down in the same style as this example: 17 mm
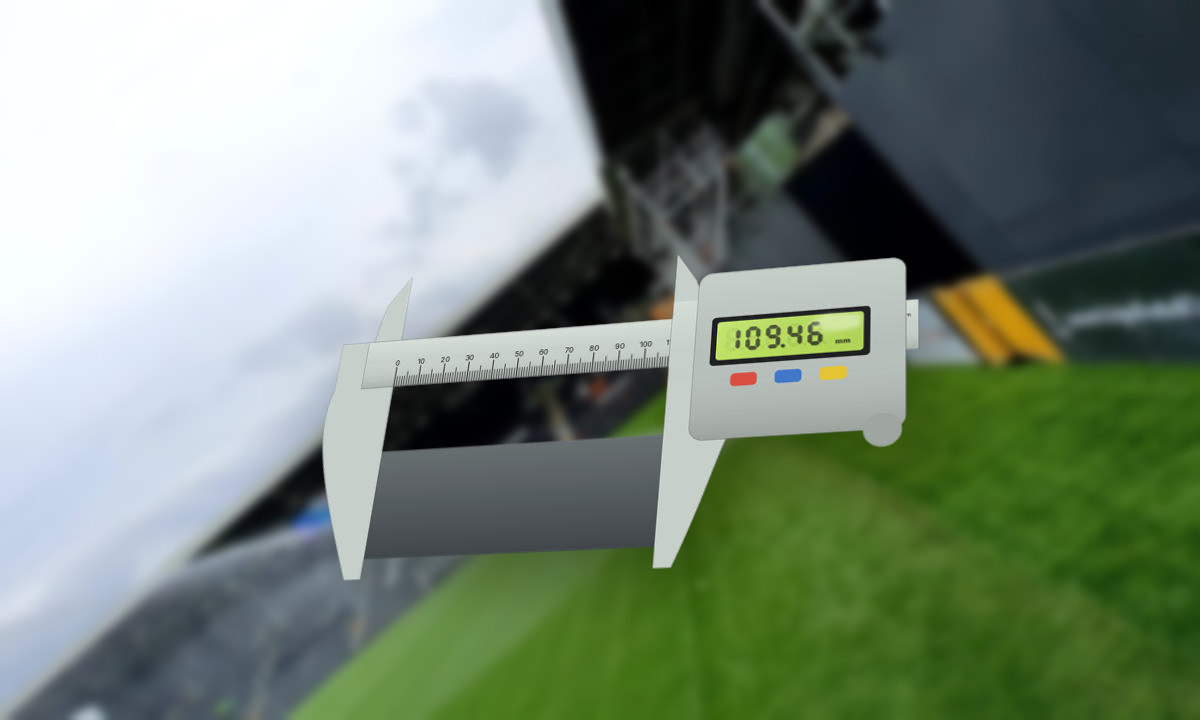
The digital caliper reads 109.46 mm
